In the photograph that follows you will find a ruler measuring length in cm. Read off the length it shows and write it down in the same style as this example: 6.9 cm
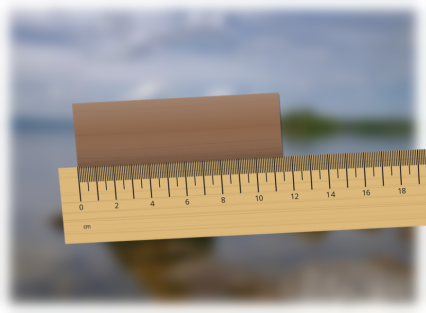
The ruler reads 11.5 cm
